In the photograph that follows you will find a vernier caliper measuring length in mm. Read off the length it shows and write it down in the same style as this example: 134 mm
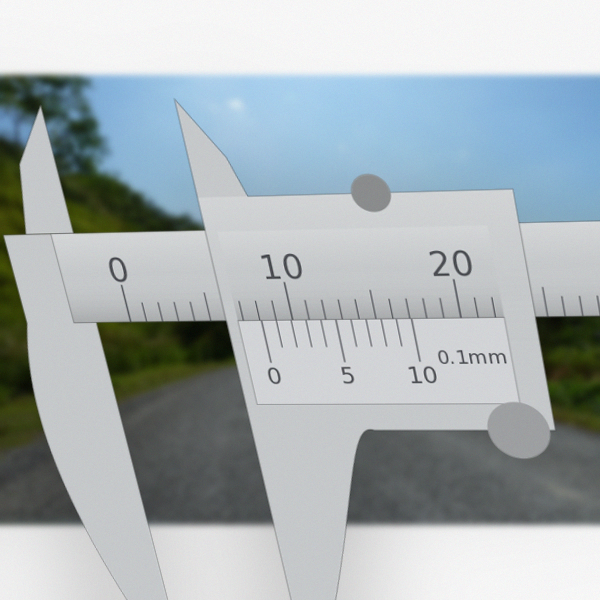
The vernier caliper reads 8.1 mm
